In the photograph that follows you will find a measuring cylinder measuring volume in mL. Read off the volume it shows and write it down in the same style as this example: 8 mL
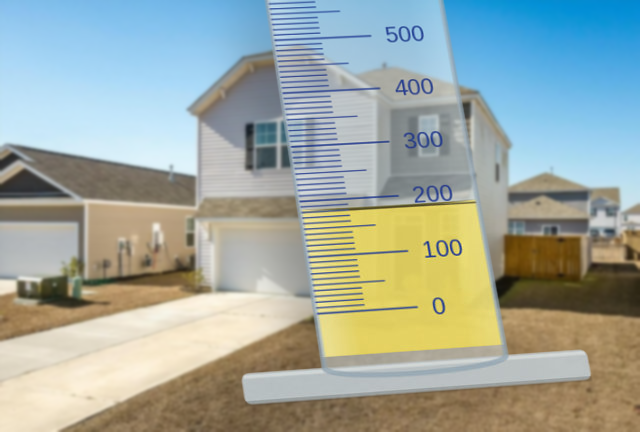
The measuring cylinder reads 180 mL
